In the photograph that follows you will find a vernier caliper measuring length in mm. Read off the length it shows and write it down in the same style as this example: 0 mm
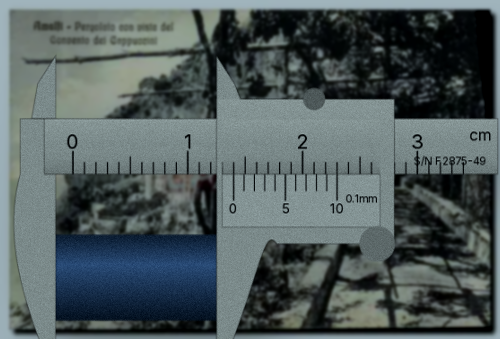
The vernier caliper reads 14.0 mm
